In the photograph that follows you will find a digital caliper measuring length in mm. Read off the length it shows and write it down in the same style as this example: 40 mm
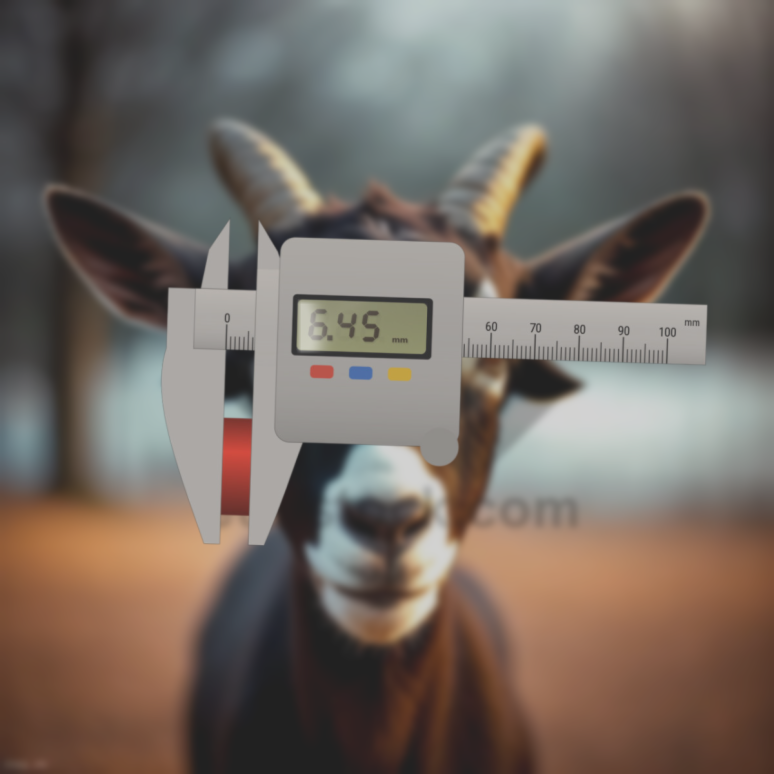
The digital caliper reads 6.45 mm
